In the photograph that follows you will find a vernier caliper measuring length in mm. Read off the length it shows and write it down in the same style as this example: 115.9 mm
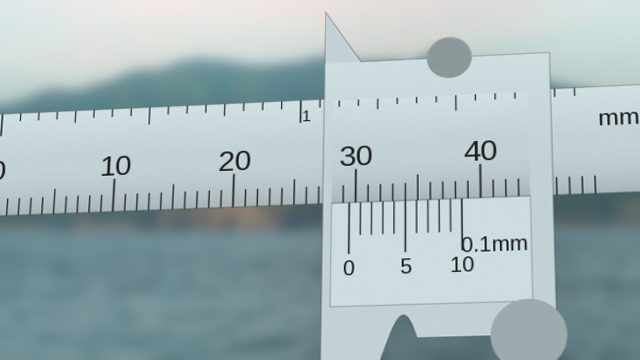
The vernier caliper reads 29.5 mm
